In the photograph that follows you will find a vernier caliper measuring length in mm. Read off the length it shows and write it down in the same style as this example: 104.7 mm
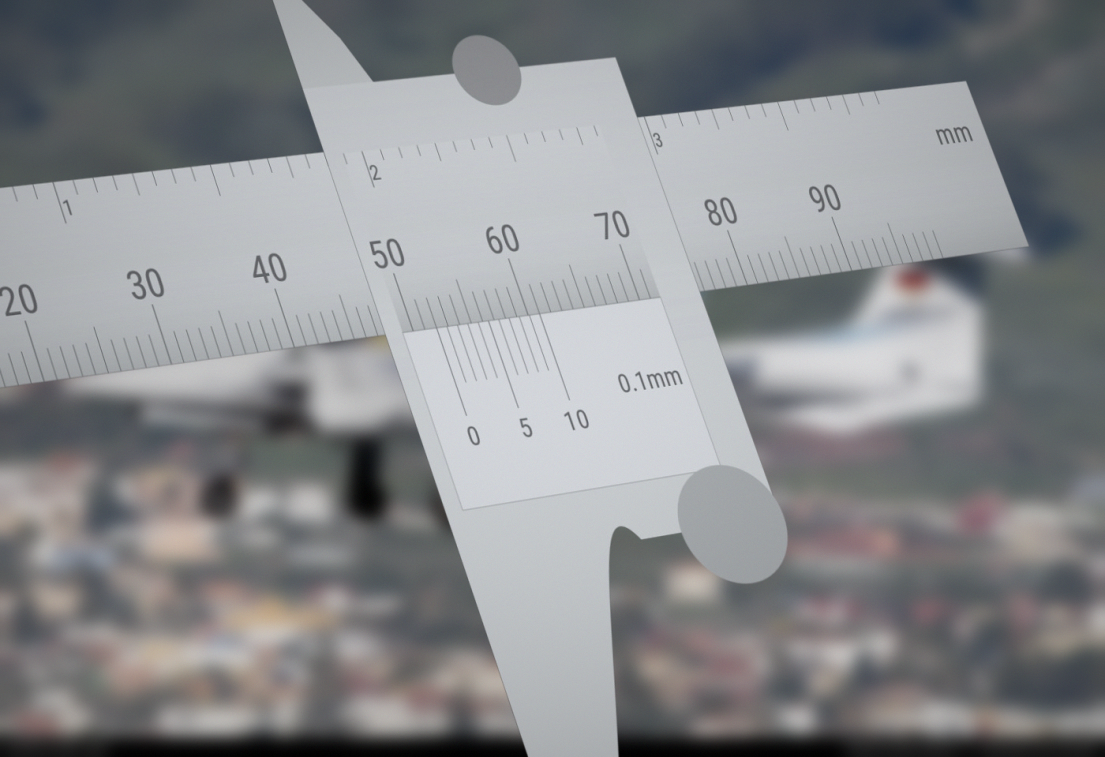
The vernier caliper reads 52.0 mm
